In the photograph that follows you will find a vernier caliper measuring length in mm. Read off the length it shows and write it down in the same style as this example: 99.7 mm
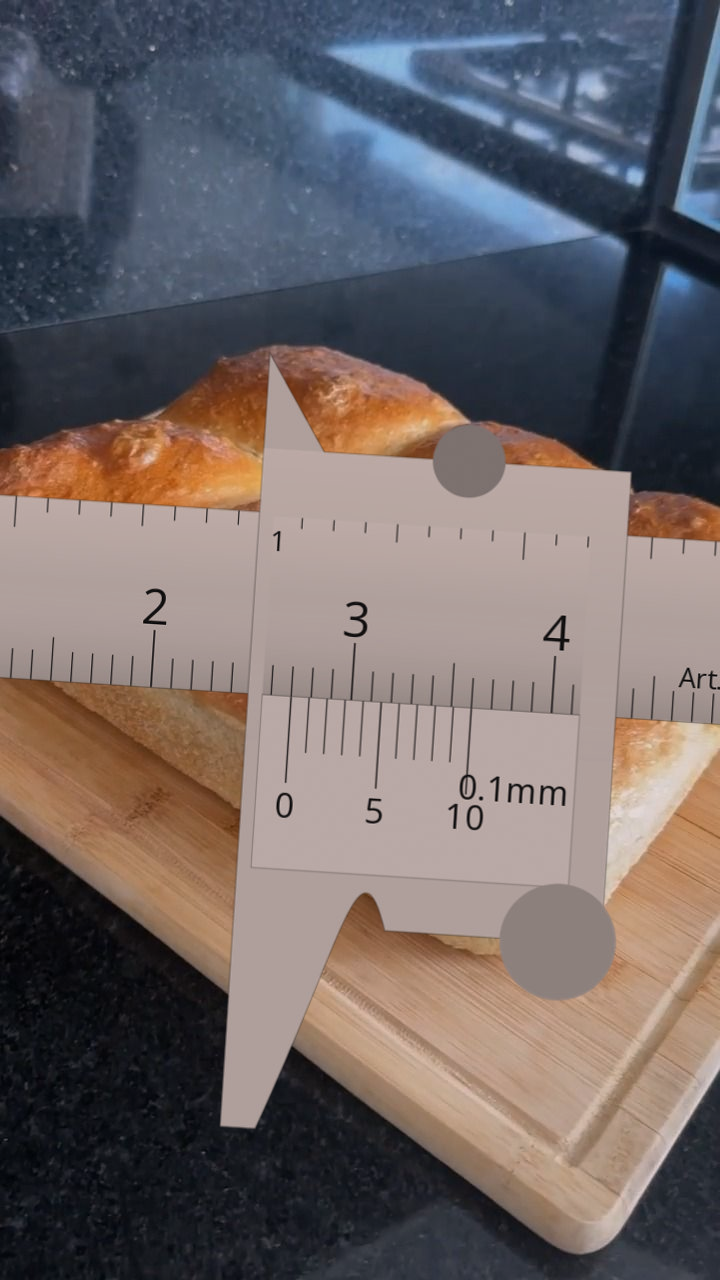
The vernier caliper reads 27.0 mm
